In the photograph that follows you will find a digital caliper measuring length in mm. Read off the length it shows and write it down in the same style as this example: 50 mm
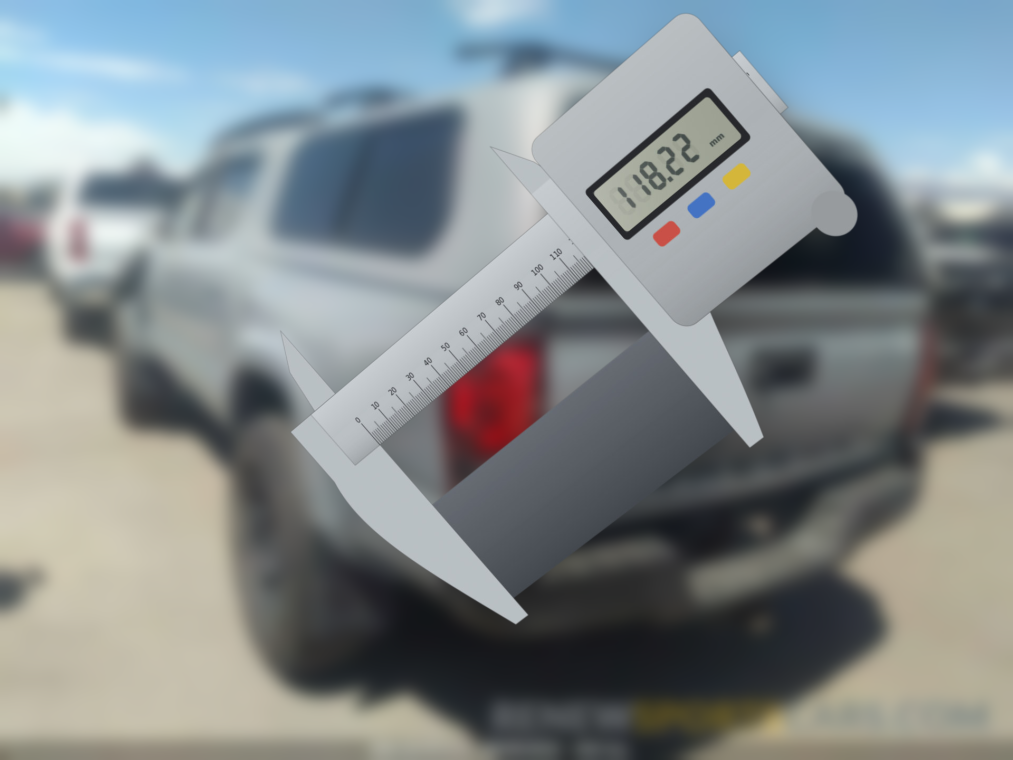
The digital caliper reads 118.22 mm
